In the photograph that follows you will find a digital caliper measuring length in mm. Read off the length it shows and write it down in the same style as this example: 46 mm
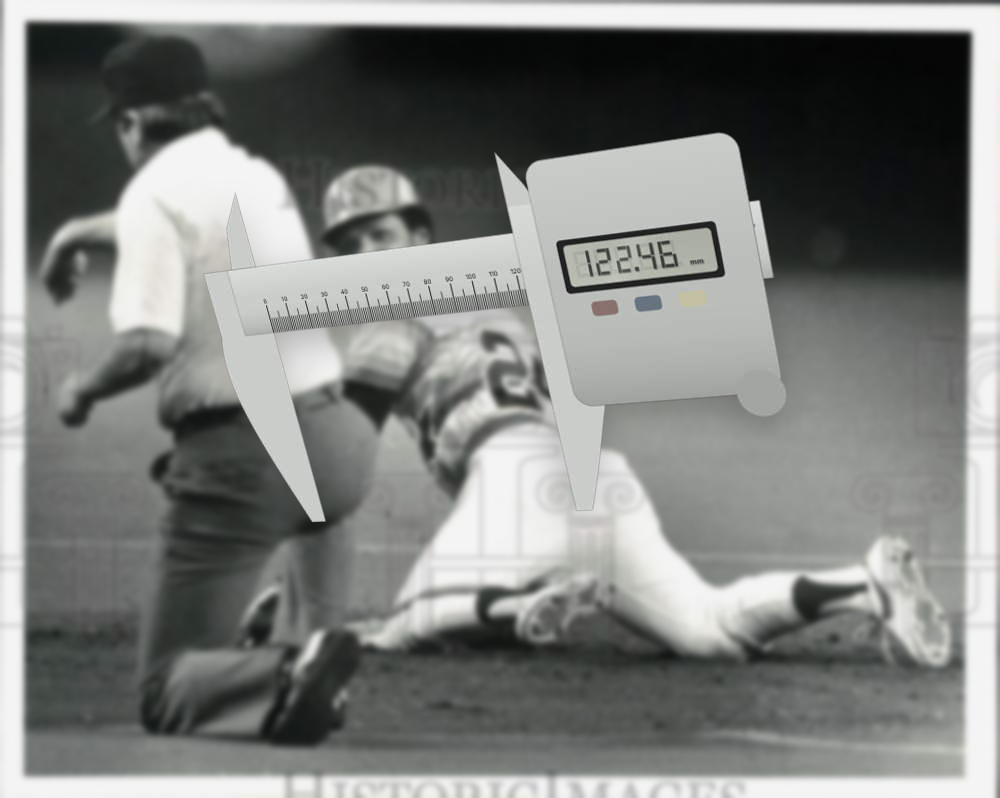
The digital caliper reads 122.46 mm
